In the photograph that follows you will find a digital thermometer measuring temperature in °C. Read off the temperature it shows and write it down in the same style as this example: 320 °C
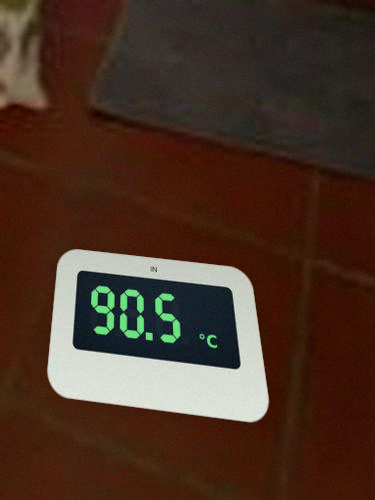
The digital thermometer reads 90.5 °C
